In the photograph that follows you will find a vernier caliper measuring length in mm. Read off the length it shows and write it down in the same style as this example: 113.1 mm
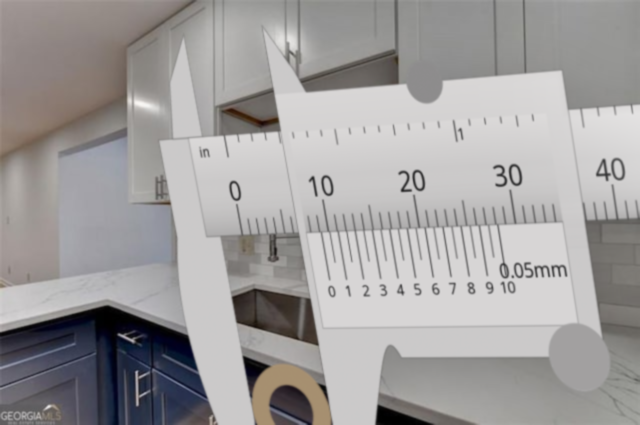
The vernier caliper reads 9.2 mm
